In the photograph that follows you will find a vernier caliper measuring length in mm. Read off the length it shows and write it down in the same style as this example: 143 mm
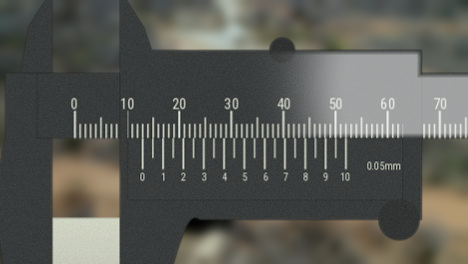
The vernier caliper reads 13.0 mm
